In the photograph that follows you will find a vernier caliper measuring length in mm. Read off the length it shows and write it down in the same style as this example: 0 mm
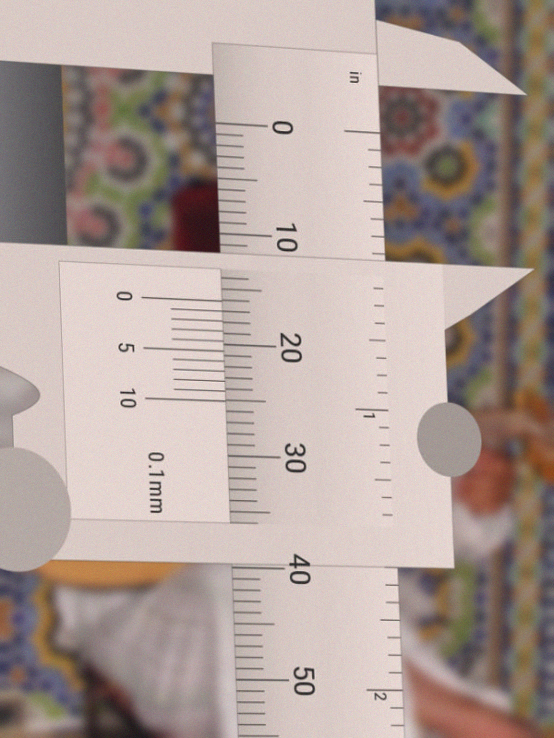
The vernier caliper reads 16.1 mm
